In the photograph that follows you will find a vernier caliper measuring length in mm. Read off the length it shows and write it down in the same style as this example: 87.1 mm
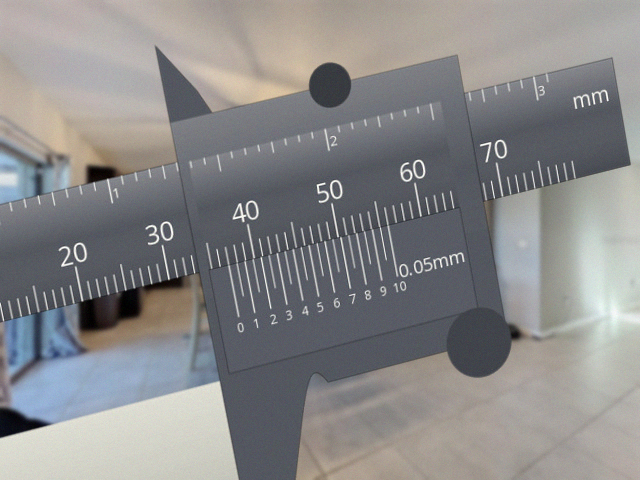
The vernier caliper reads 37.0 mm
